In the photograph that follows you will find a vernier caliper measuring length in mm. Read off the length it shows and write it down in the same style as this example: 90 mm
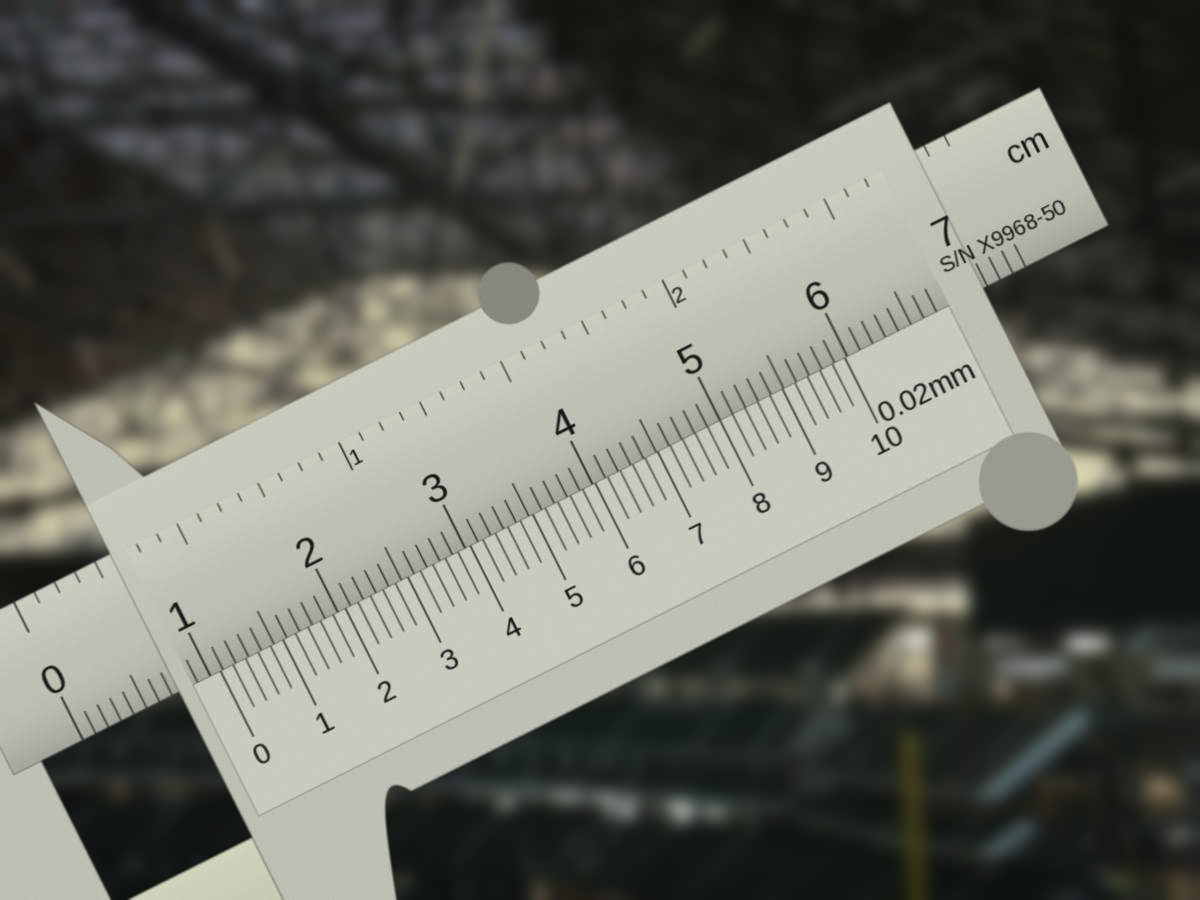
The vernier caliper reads 10.8 mm
